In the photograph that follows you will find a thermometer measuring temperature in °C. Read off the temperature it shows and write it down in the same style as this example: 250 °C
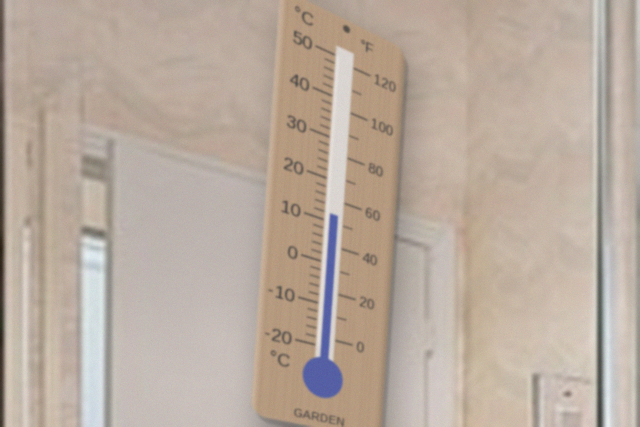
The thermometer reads 12 °C
